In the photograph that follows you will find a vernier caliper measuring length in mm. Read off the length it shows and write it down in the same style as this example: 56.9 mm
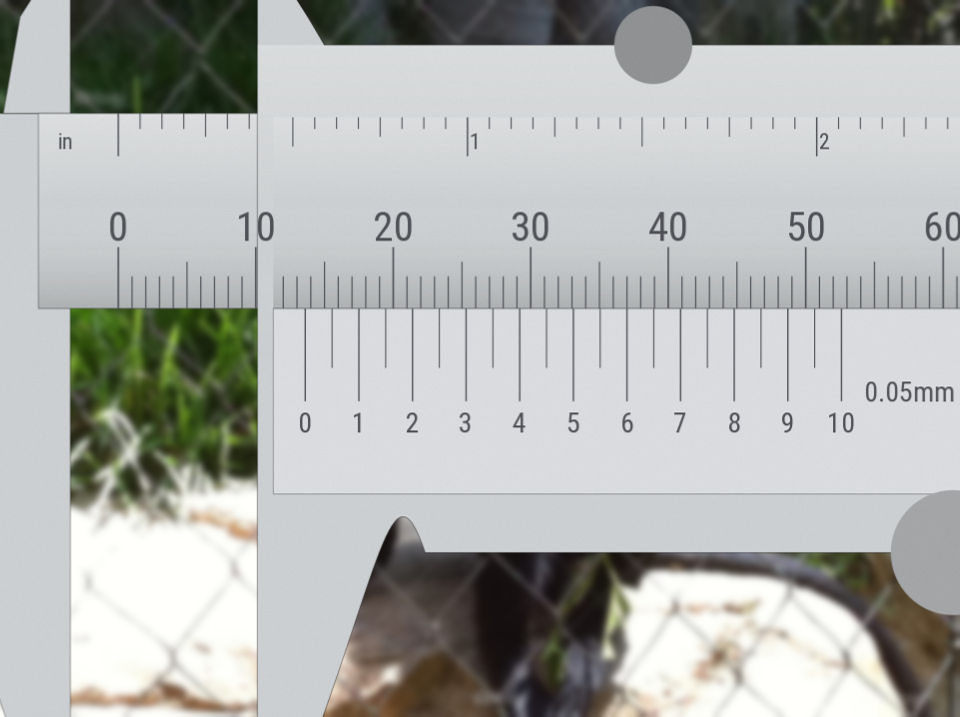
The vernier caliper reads 13.6 mm
